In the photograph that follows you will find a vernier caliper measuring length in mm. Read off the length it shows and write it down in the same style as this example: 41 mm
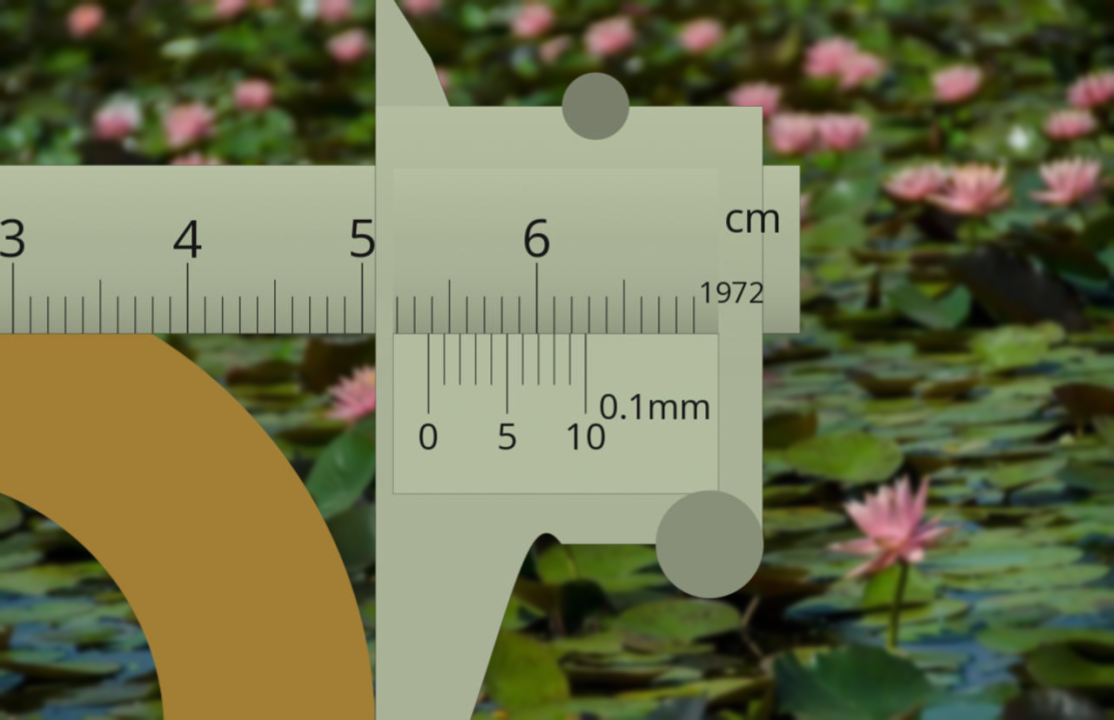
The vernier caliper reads 53.8 mm
